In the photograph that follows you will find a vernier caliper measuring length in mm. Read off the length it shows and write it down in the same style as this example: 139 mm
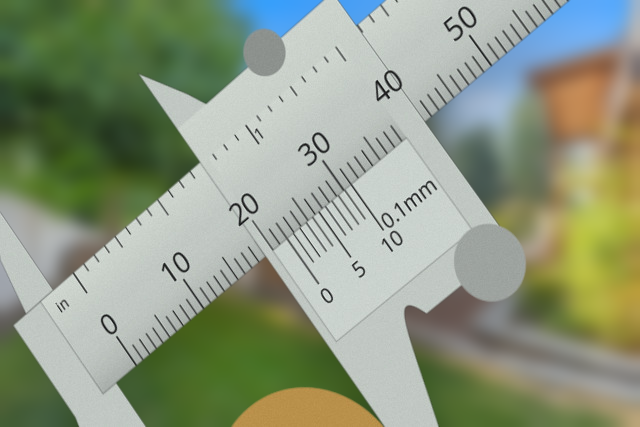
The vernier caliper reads 22.0 mm
